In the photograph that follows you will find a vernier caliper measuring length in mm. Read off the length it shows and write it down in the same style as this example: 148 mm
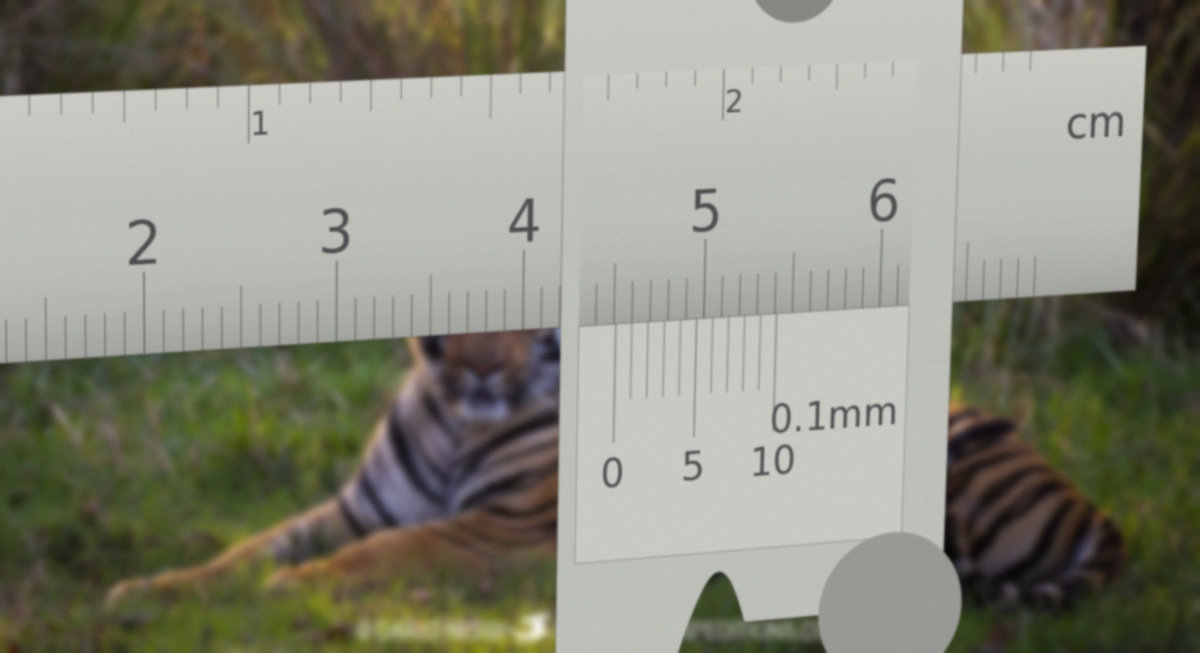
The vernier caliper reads 45.1 mm
